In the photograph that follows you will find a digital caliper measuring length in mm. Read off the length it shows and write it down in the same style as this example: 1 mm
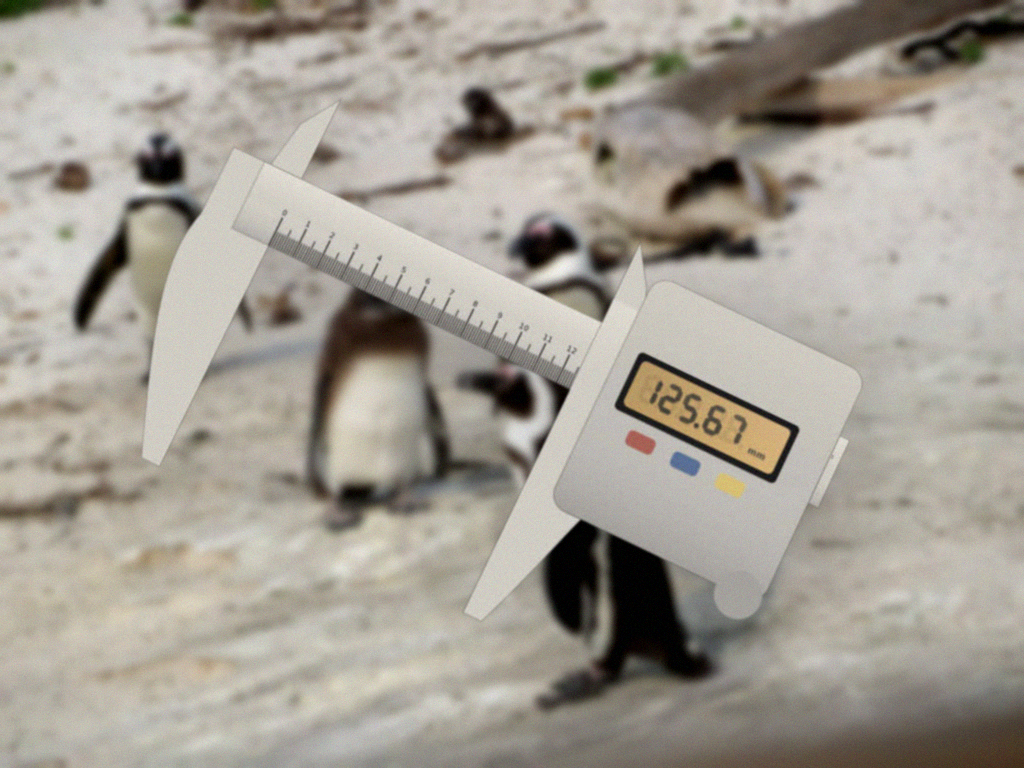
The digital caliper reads 125.67 mm
